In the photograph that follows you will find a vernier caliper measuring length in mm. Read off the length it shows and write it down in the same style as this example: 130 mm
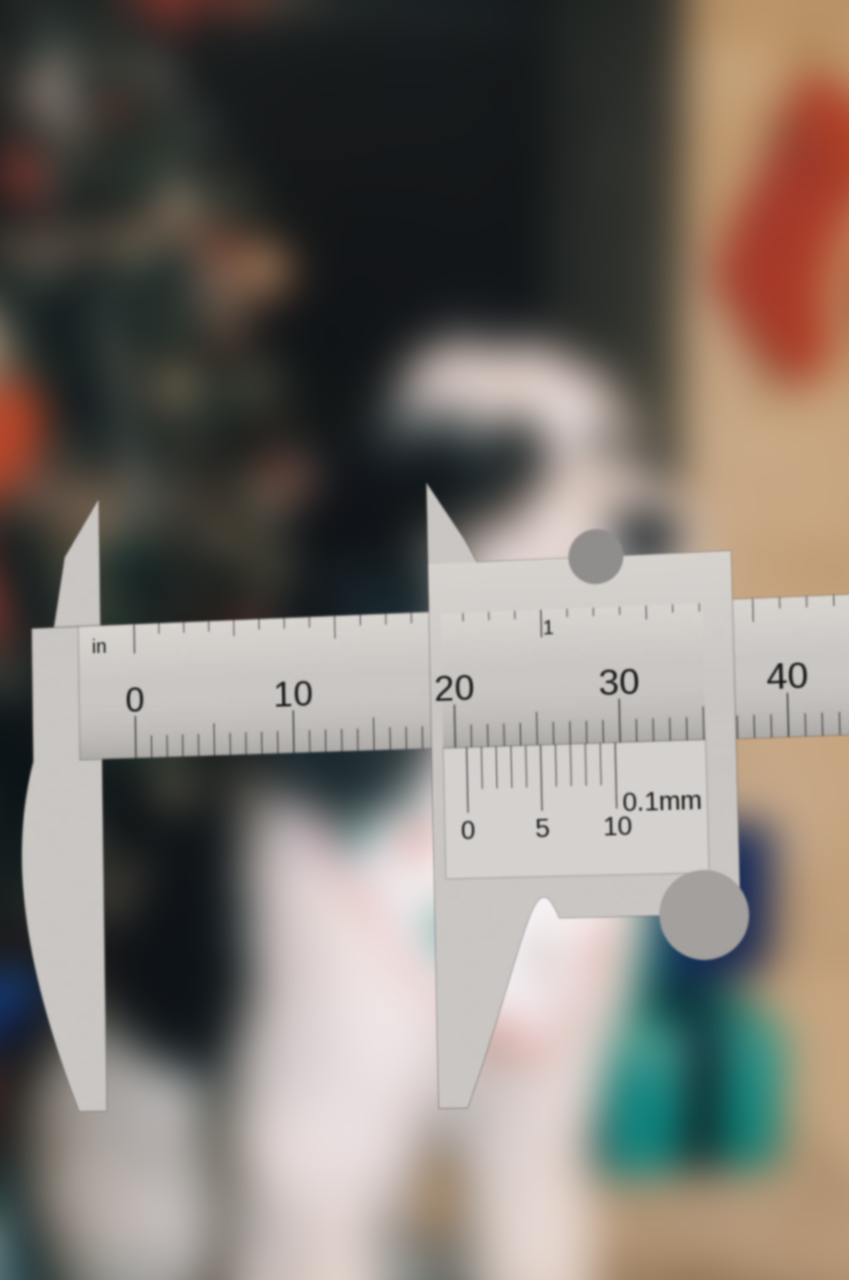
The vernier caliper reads 20.7 mm
